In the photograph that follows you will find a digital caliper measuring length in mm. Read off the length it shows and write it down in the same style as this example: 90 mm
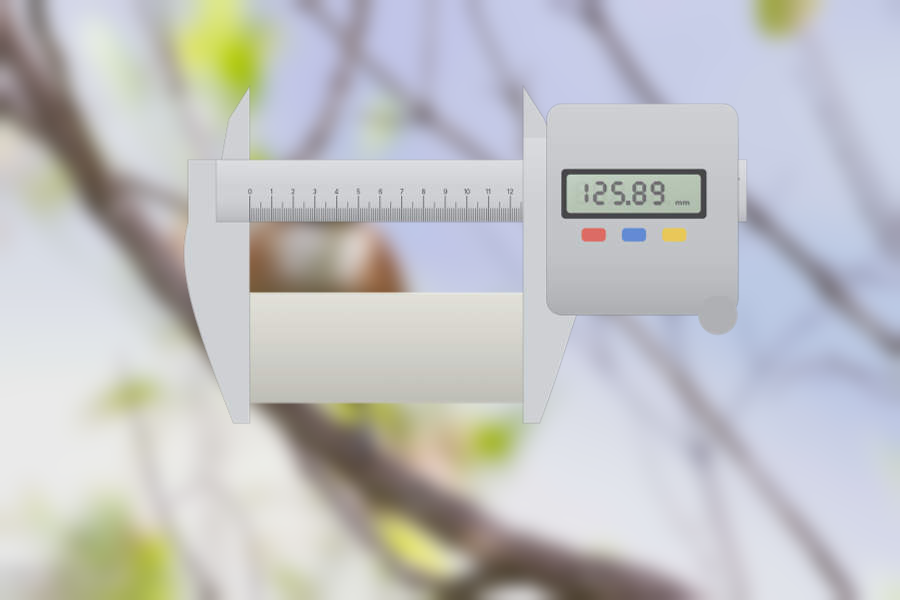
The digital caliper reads 125.89 mm
